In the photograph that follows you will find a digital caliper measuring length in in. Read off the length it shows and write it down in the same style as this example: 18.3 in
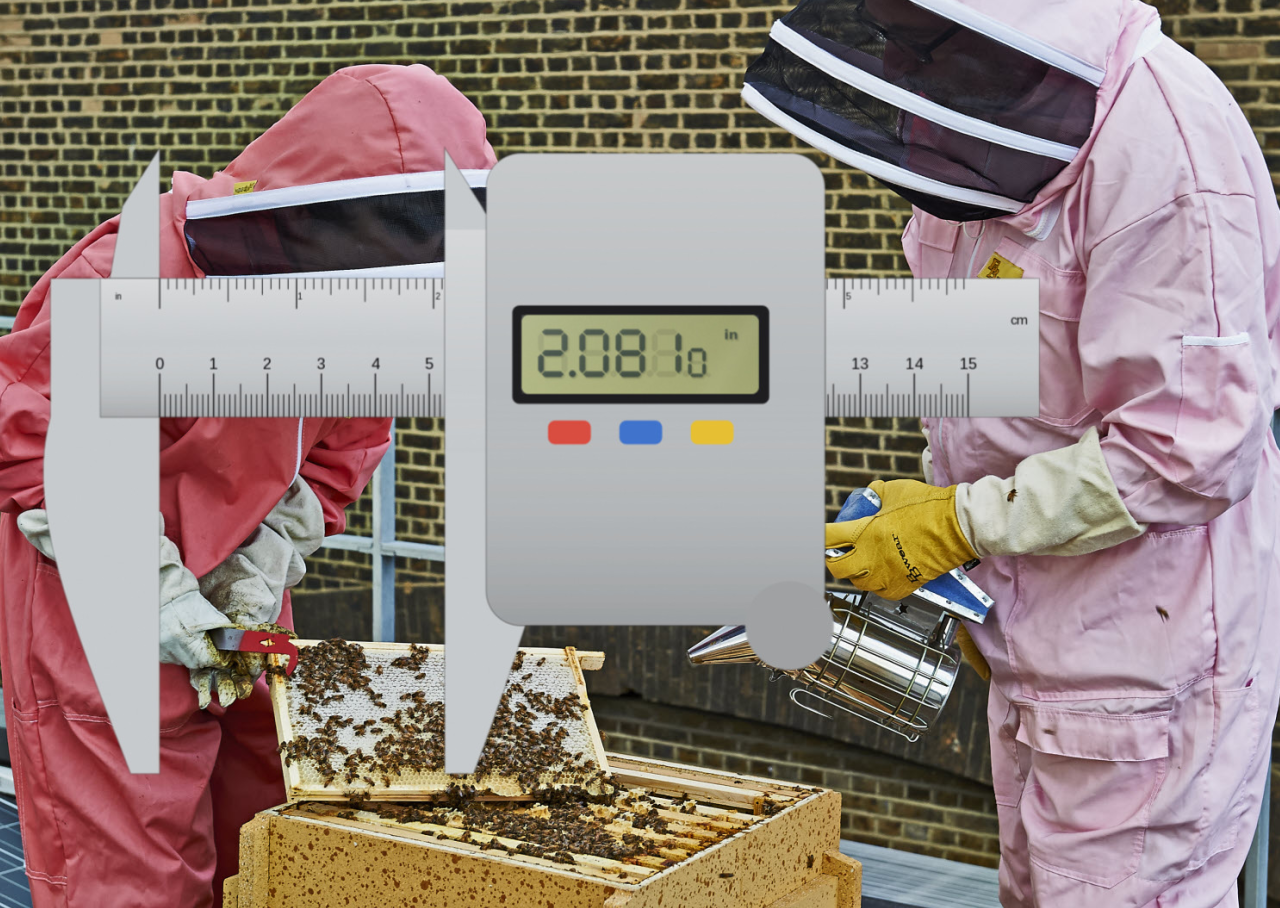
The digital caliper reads 2.0810 in
